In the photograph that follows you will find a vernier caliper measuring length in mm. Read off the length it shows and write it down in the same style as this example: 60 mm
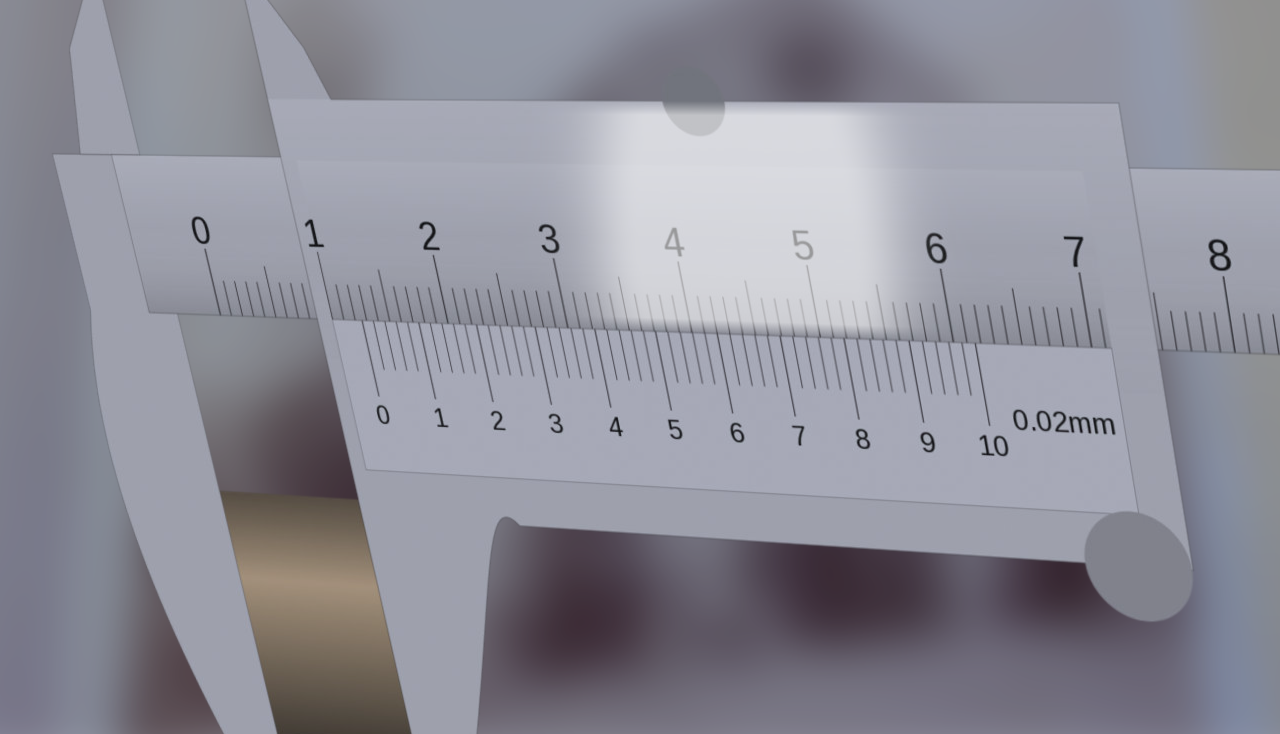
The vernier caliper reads 12.6 mm
